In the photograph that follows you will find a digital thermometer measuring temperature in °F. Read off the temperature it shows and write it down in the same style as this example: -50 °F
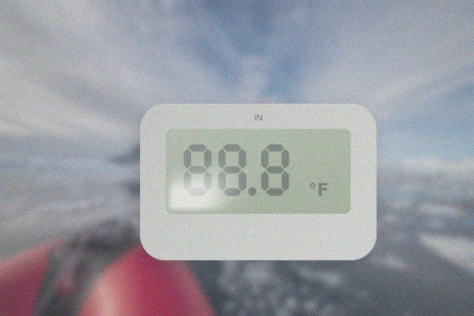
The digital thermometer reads 88.8 °F
